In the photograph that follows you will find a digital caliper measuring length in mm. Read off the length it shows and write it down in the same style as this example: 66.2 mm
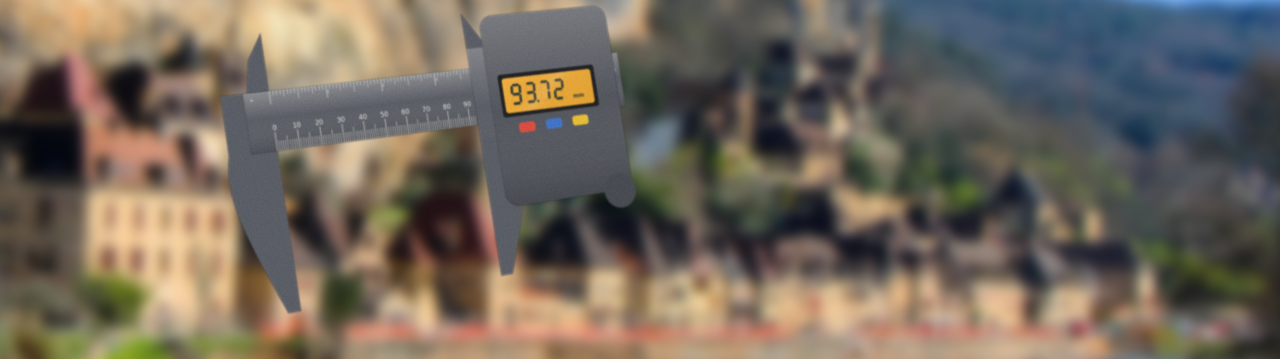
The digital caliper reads 93.72 mm
